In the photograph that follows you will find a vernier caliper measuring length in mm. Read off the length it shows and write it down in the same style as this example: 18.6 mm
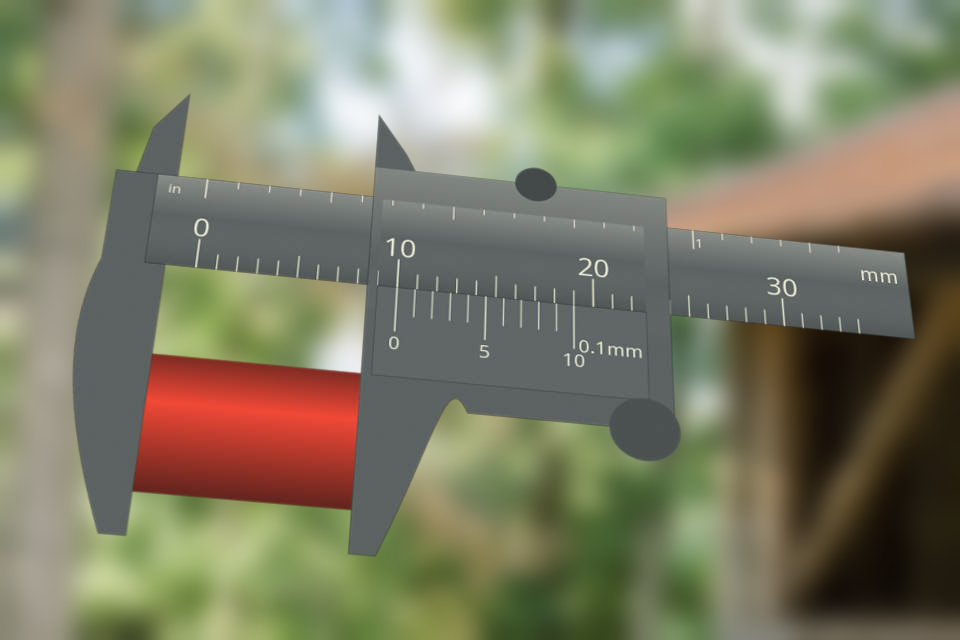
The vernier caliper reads 10.0 mm
